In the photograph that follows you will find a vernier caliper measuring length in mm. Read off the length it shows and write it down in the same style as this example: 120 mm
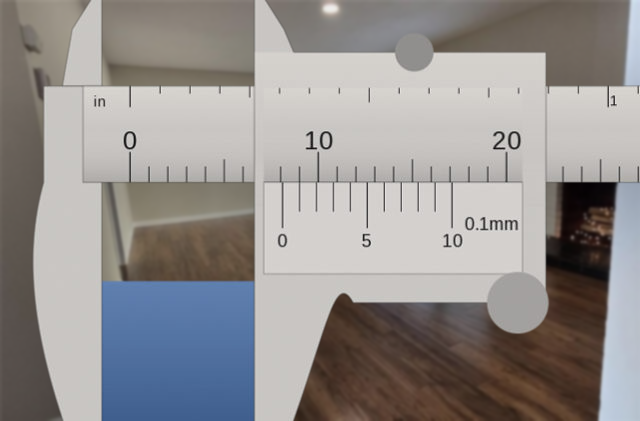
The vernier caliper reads 8.1 mm
